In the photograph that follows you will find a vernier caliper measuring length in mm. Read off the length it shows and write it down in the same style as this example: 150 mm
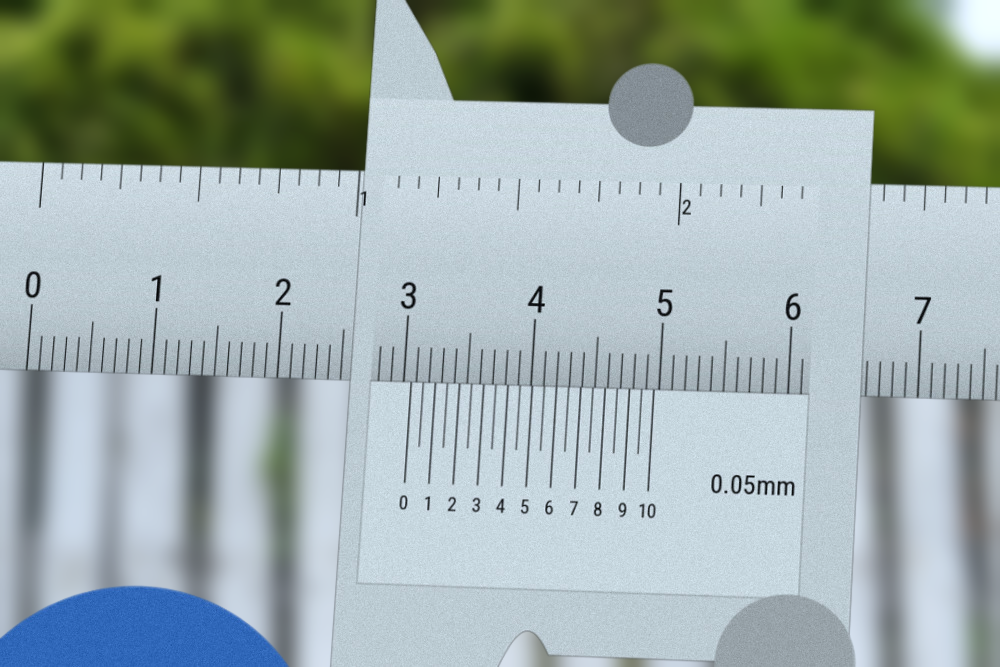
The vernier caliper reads 30.6 mm
